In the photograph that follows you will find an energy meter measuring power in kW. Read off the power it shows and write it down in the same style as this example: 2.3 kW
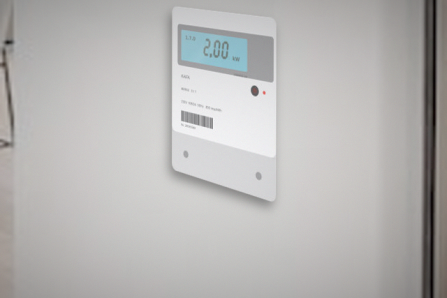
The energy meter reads 2.00 kW
